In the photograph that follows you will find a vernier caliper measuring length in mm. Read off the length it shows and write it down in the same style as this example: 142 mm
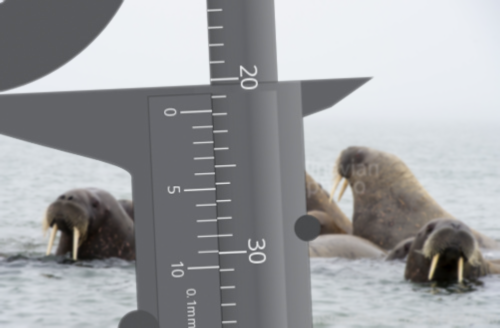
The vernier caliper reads 21.8 mm
